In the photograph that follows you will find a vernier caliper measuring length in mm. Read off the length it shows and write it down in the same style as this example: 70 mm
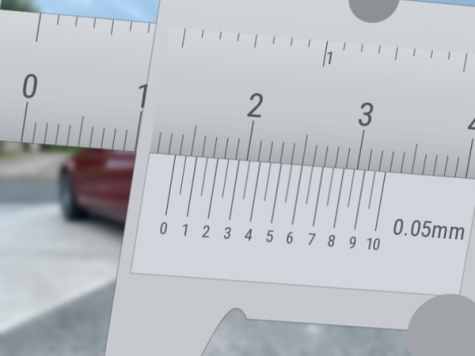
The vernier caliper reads 13.6 mm
